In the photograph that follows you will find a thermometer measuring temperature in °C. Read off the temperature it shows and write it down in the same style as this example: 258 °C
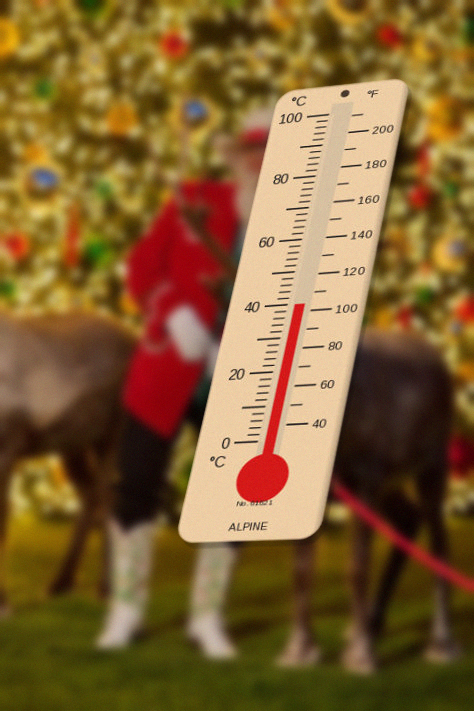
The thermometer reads 40 °C
